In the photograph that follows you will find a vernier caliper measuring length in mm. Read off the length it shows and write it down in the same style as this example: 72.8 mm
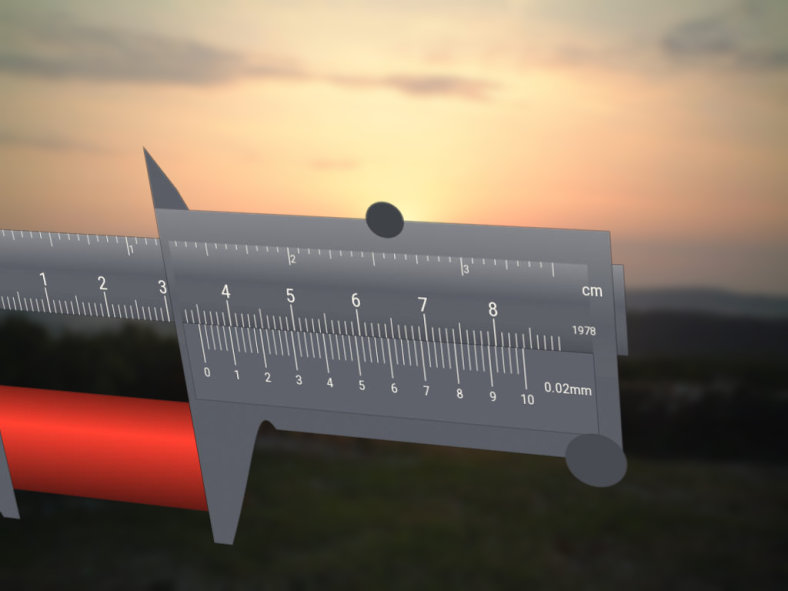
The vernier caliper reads 34.8 mm
